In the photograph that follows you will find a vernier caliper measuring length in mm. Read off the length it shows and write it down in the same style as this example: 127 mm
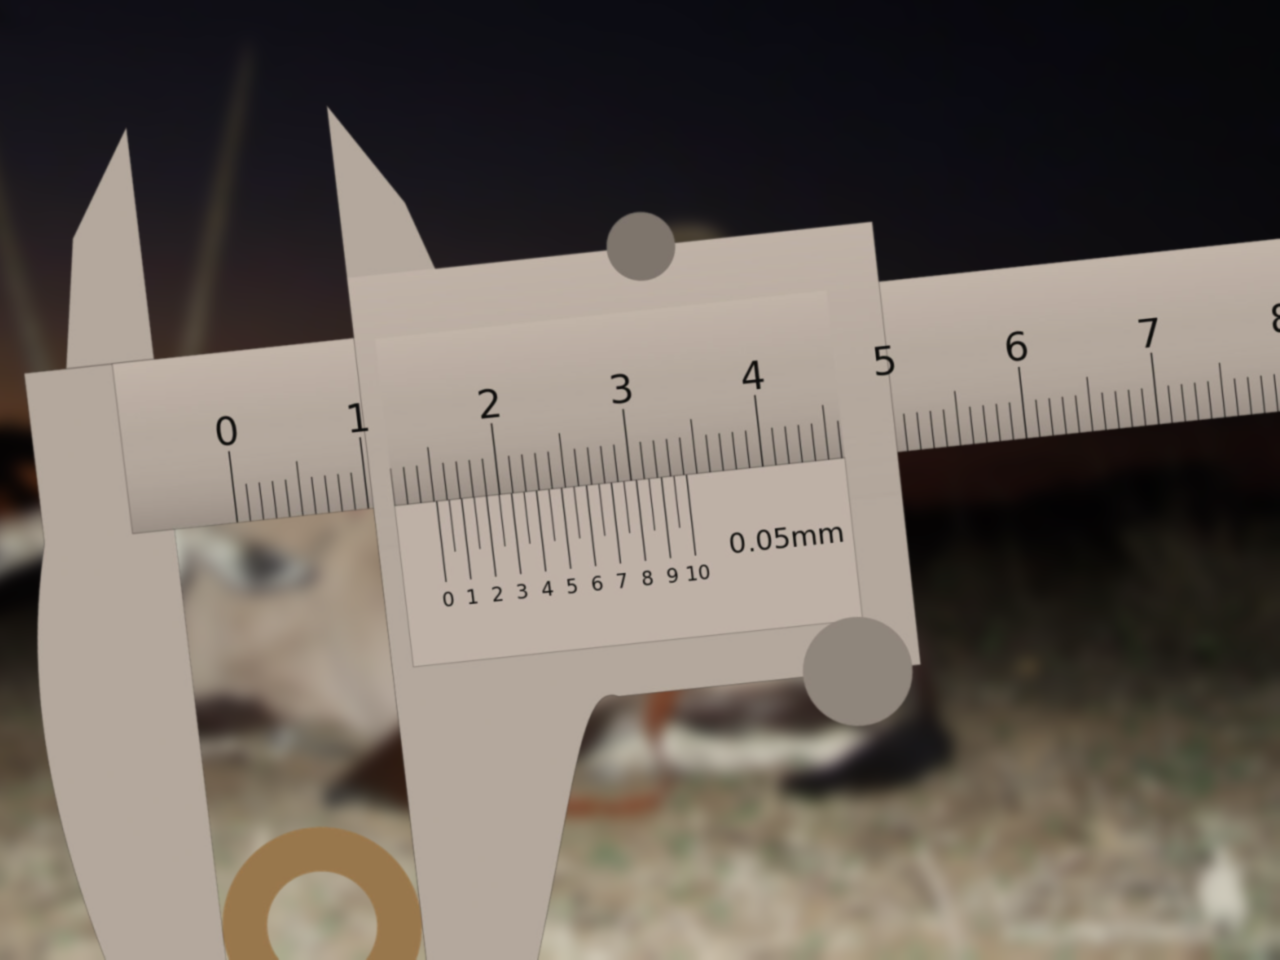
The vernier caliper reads 15.2 mm
